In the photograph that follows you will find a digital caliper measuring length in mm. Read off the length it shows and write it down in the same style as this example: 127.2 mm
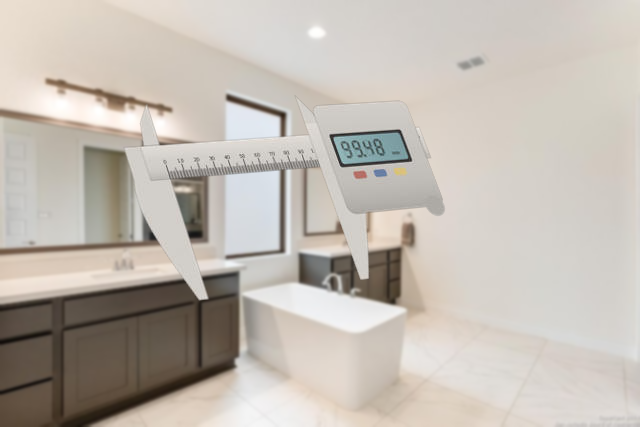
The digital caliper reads 99.48 mm
